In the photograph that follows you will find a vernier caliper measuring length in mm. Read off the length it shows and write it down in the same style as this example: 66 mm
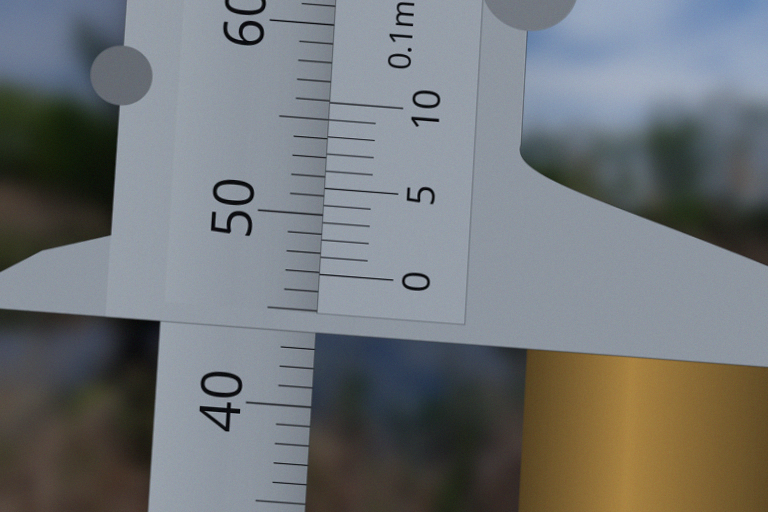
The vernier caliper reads 46.9 mm
